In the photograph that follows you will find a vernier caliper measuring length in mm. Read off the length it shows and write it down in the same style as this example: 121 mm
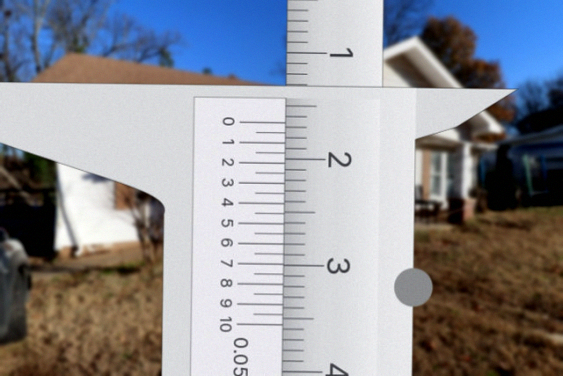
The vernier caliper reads 16.6 mm
